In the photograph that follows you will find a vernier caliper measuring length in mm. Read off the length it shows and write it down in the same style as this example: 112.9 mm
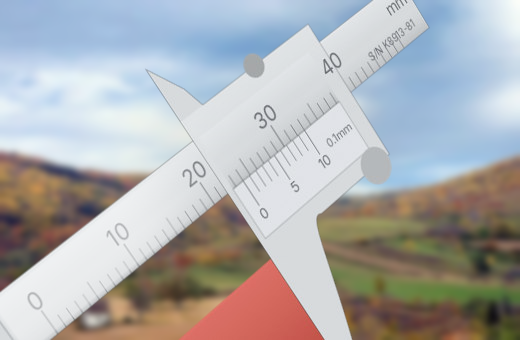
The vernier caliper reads 24.0 mm
